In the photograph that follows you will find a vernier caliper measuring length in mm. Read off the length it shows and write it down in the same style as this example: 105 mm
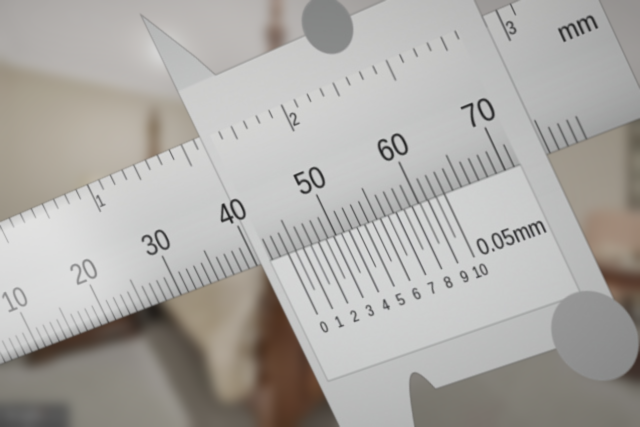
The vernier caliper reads 44.0 mm
